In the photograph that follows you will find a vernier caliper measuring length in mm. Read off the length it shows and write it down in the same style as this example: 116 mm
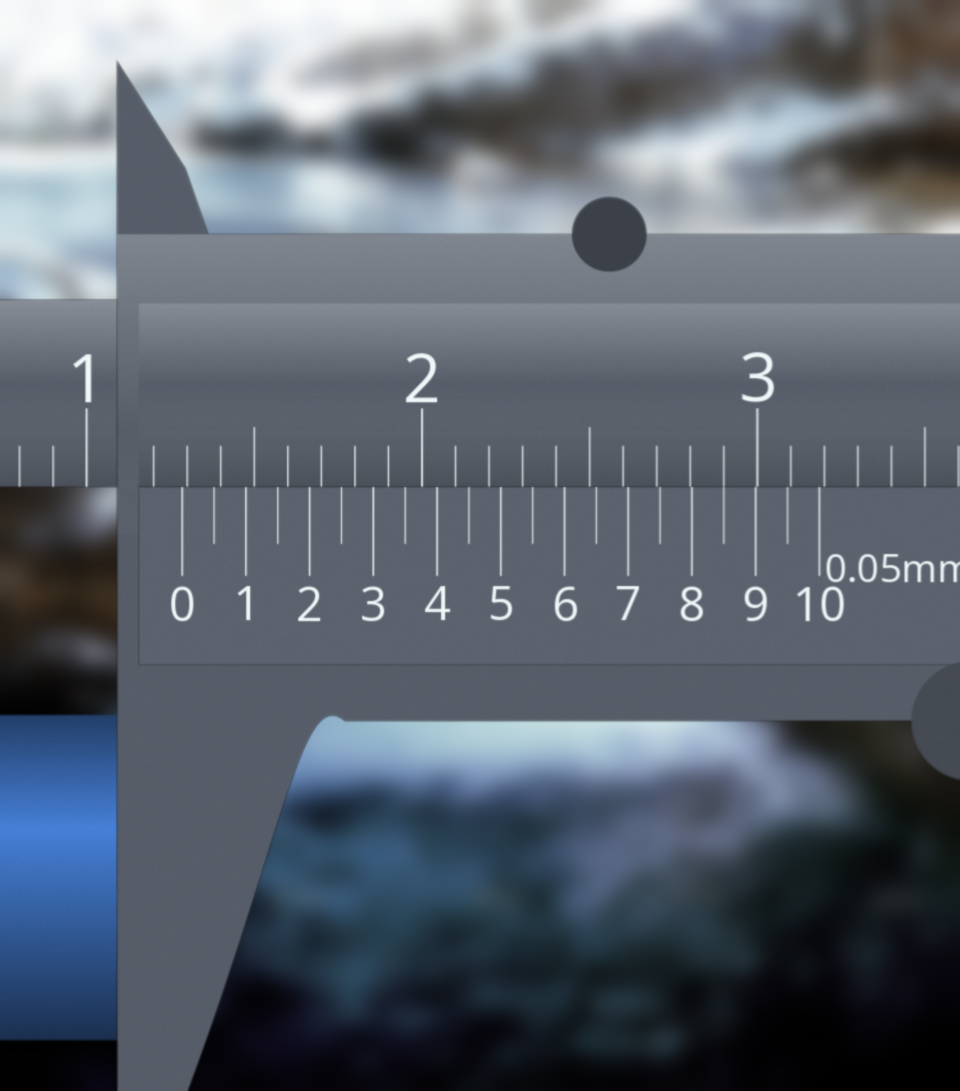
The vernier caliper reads 12.85 mm
